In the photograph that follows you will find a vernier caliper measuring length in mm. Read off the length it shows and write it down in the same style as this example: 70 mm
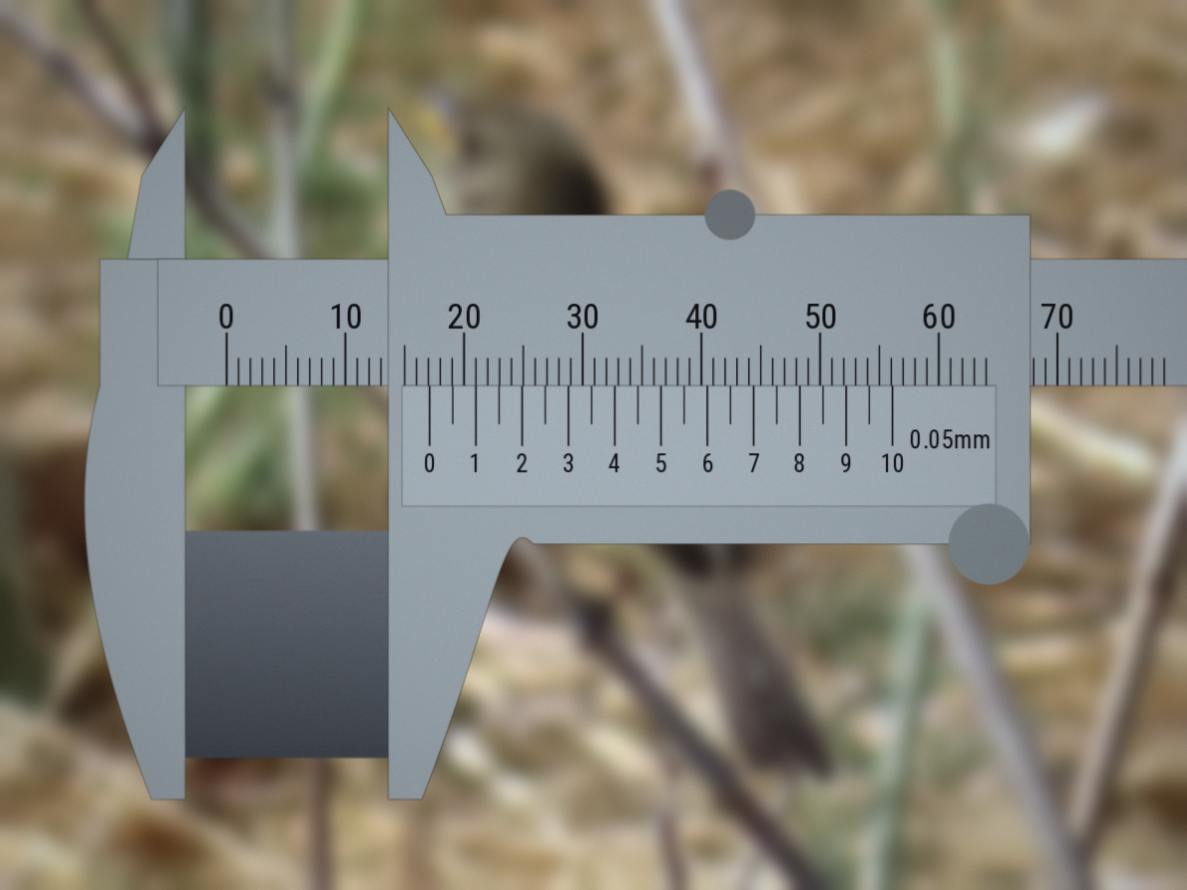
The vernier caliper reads 17.1 mm
